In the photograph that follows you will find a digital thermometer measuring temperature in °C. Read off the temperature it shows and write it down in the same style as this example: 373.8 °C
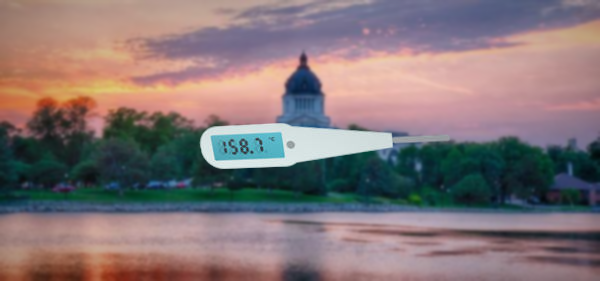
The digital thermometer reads 158.7 °C
